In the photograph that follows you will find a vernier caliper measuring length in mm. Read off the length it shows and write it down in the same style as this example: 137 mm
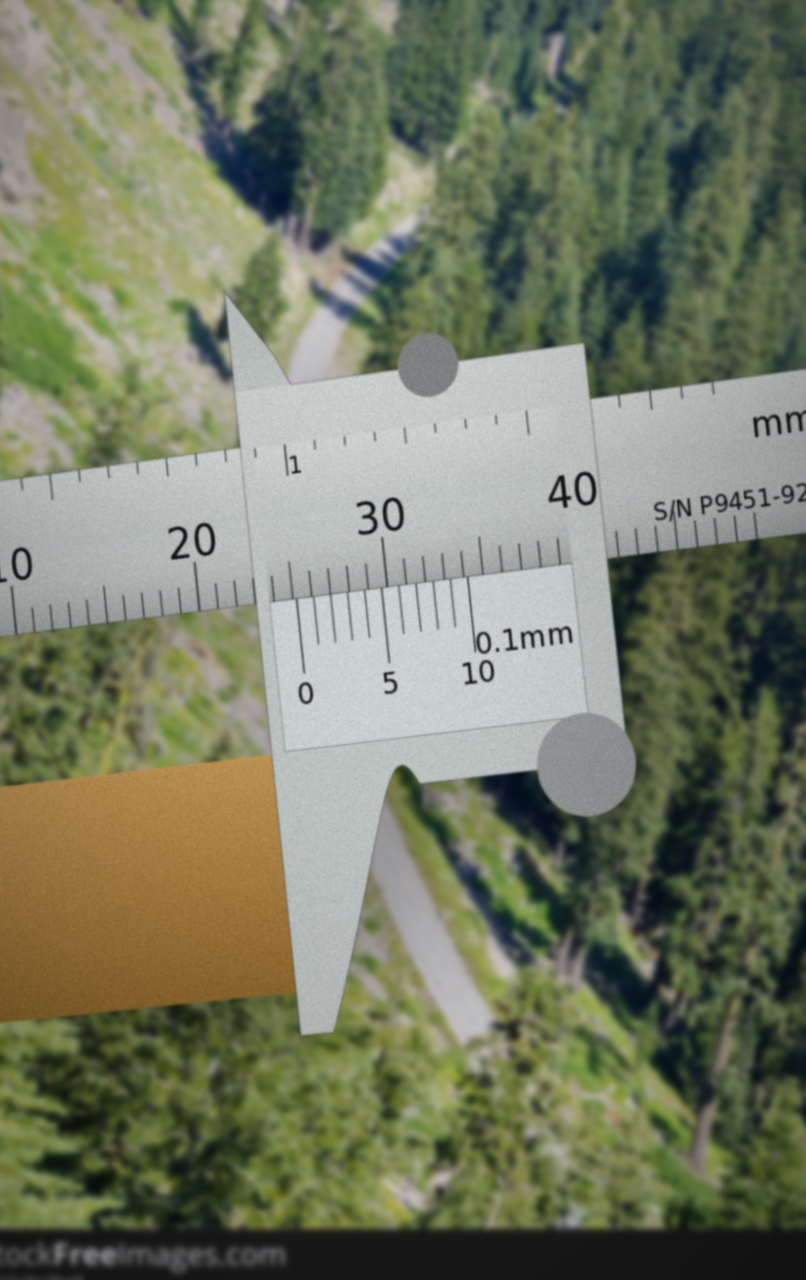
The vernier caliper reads 25.2 mm
